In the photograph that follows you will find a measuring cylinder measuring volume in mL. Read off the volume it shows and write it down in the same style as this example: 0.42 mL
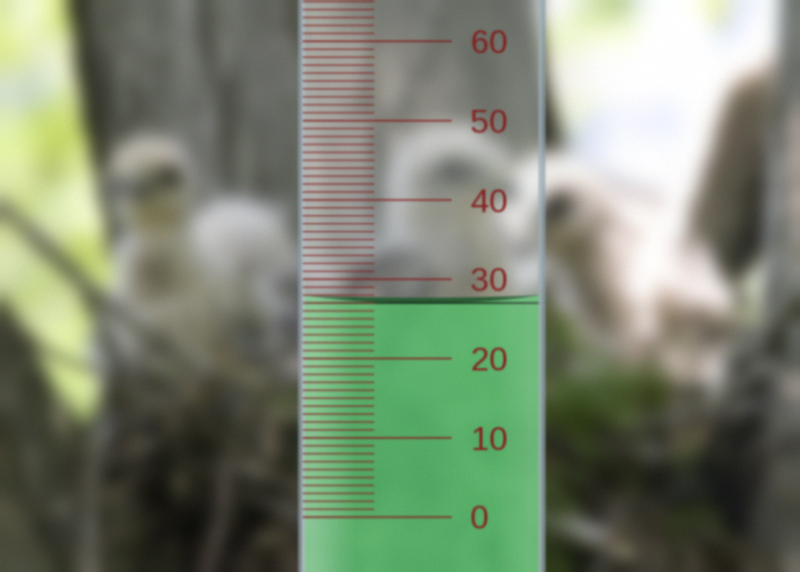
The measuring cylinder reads 27 mL
